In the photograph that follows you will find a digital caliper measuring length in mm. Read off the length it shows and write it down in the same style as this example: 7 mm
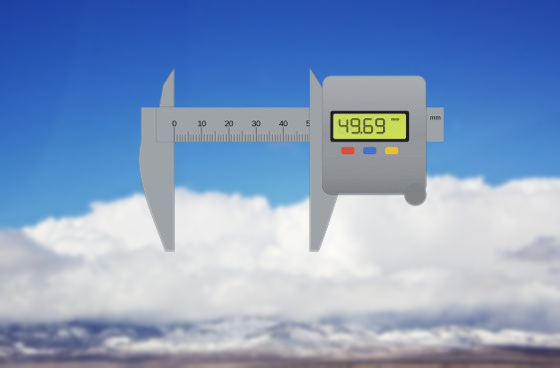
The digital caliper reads 49.69 mm
